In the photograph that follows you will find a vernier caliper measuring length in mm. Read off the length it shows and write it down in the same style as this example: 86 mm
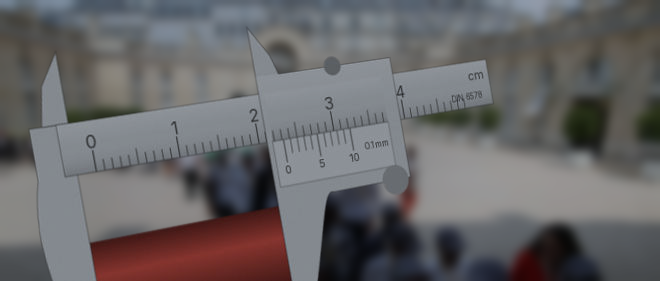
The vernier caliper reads 23.2 mm
